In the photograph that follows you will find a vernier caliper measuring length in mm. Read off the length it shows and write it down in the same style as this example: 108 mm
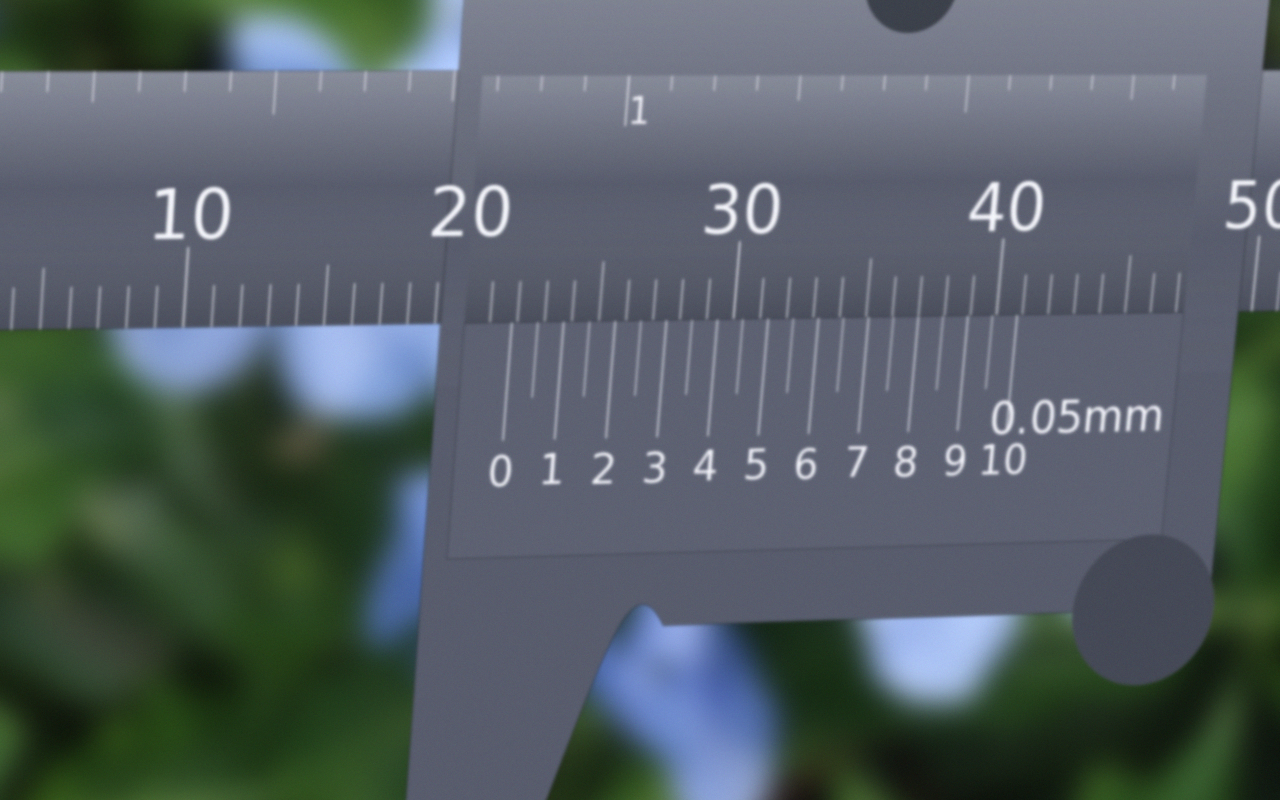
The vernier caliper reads 21.8 mm
